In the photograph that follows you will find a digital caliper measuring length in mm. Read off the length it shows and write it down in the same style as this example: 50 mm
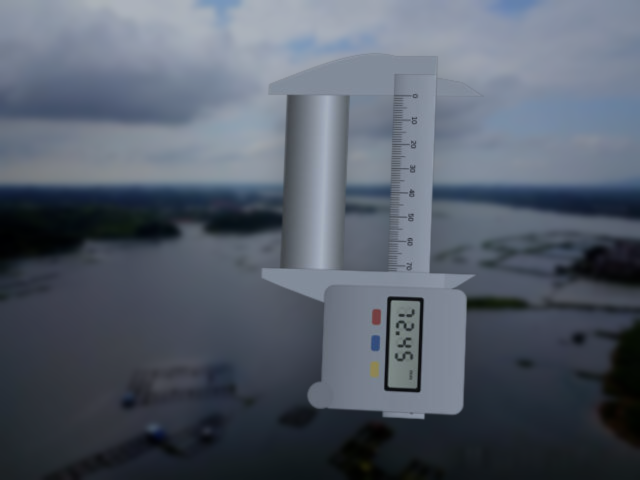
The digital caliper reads 72.45 mm
